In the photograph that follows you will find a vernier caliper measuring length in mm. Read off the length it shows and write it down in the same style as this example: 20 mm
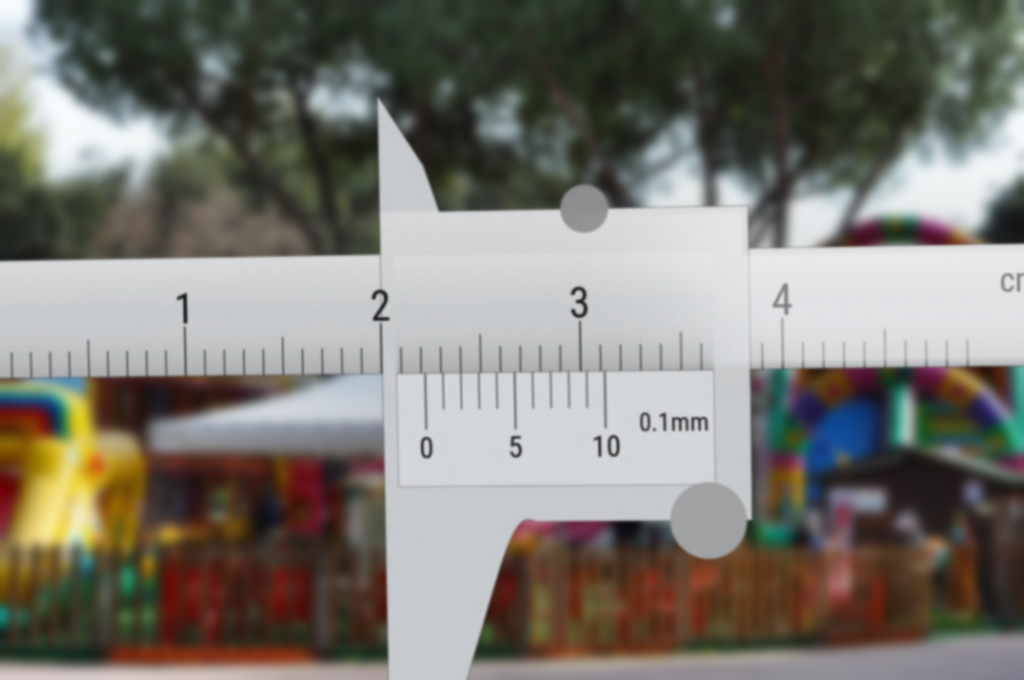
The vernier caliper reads 22.2 mm
